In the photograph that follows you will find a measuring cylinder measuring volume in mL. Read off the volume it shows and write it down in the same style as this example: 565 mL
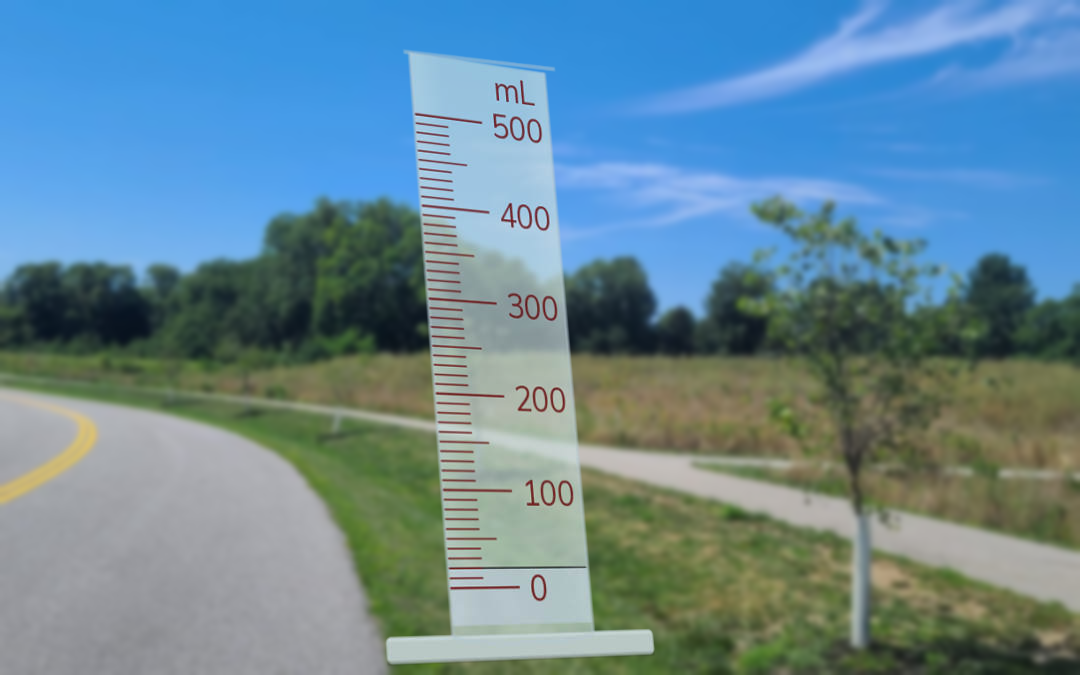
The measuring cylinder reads 20 mL
